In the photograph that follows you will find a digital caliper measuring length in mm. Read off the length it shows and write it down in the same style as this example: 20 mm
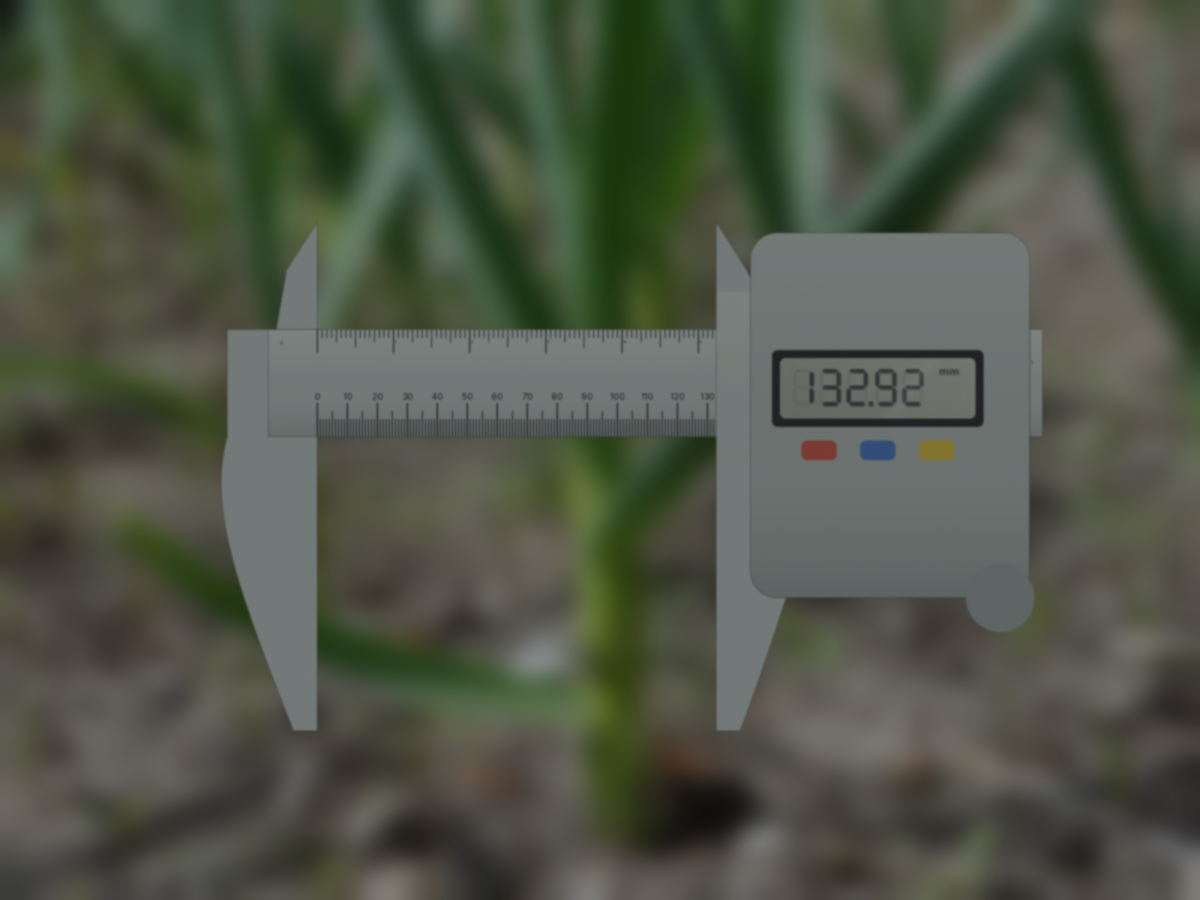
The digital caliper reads 132.92 mm
